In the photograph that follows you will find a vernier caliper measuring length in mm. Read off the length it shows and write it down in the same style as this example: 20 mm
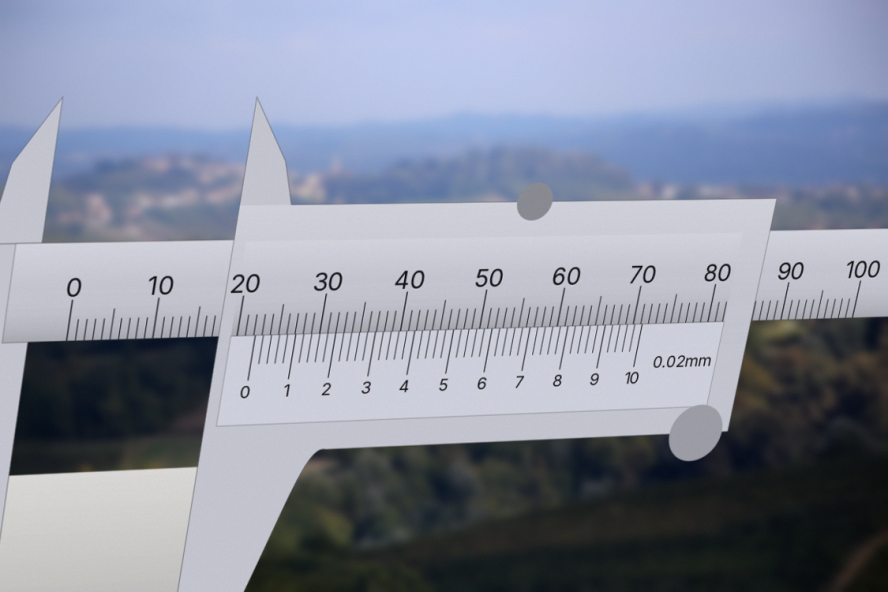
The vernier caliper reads 22.2 mm
